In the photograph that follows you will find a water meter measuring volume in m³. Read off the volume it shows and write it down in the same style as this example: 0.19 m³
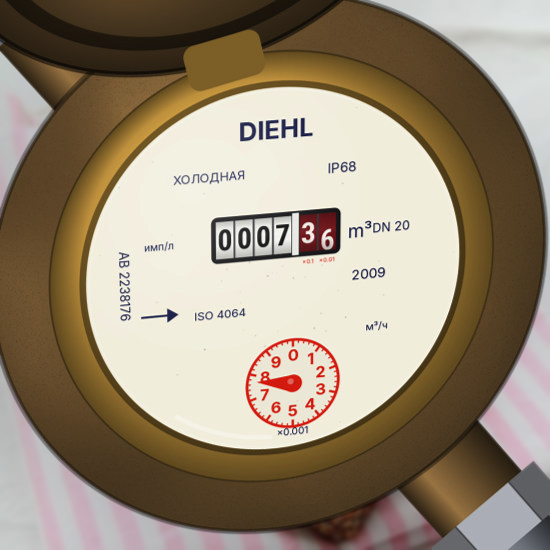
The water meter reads 7.357 m³
